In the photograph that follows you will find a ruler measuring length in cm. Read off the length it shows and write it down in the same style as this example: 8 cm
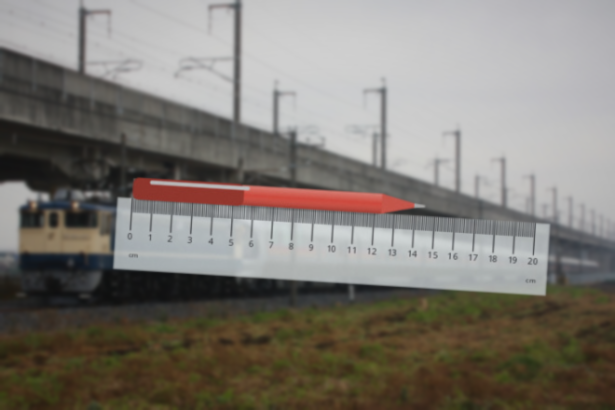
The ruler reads 14.5 cm
